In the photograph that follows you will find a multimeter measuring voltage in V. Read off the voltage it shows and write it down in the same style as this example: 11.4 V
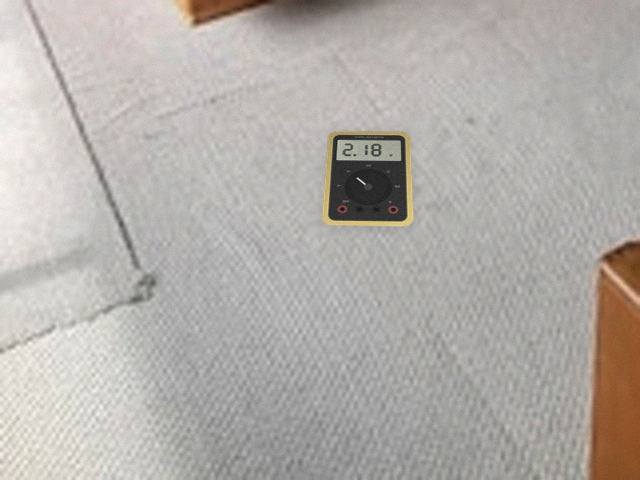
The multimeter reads 2.18 V
